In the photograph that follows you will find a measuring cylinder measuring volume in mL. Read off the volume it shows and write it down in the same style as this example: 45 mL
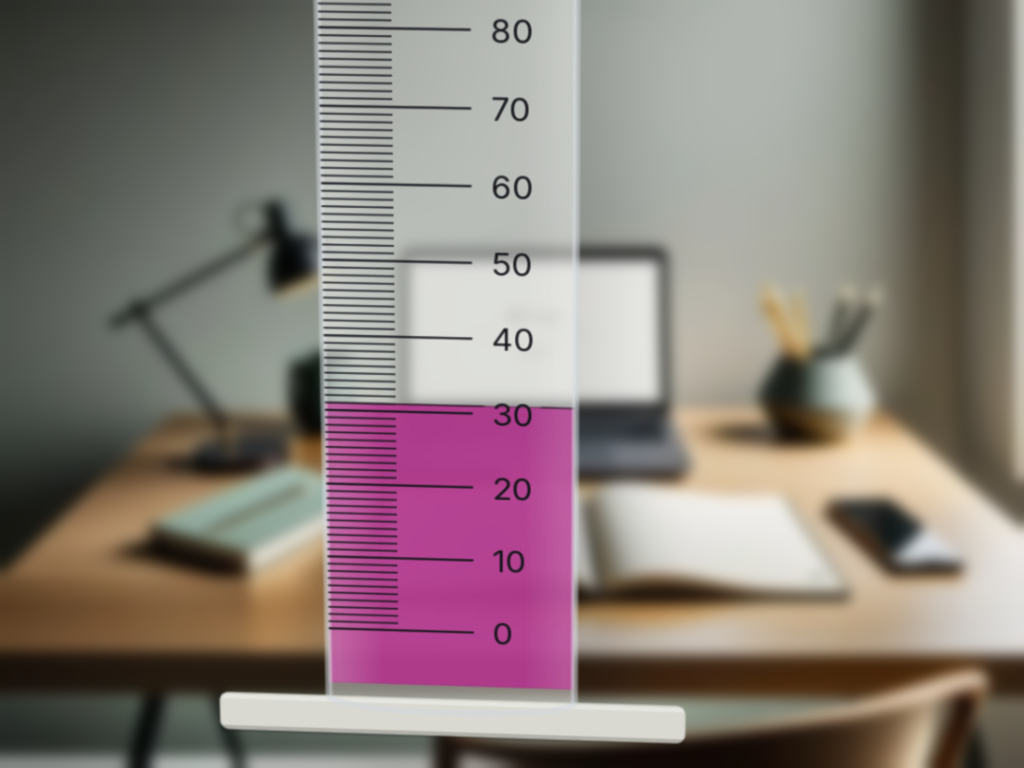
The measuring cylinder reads 31 mL
